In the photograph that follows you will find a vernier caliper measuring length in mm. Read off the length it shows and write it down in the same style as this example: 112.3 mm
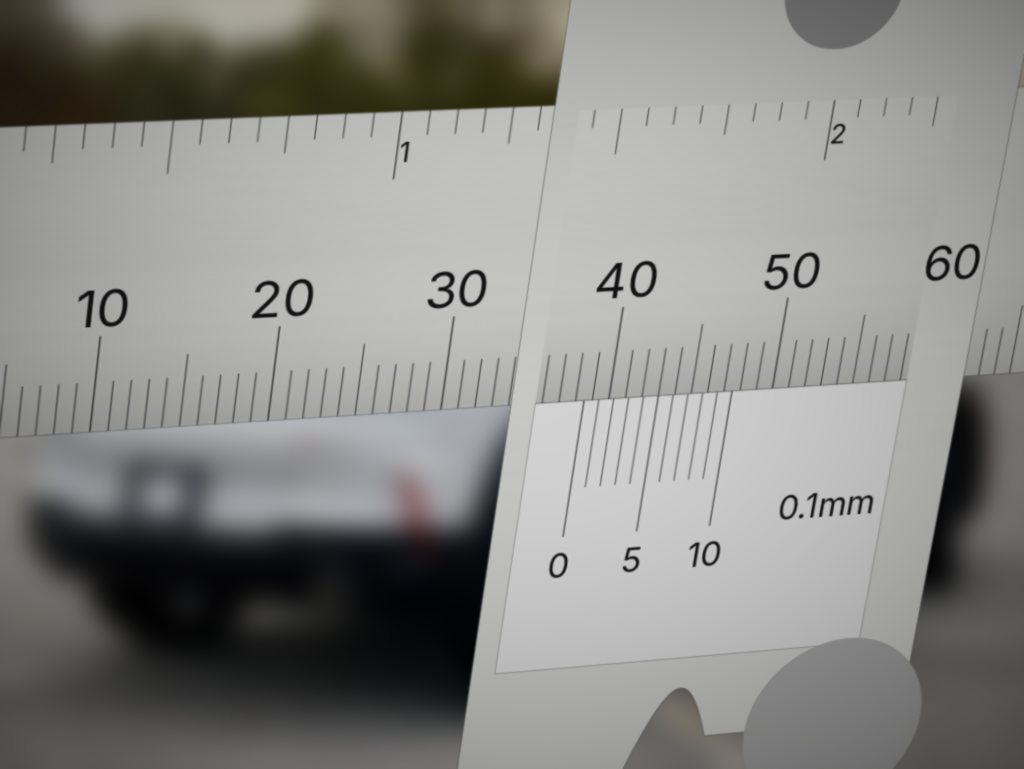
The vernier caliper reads 38.5 mm
